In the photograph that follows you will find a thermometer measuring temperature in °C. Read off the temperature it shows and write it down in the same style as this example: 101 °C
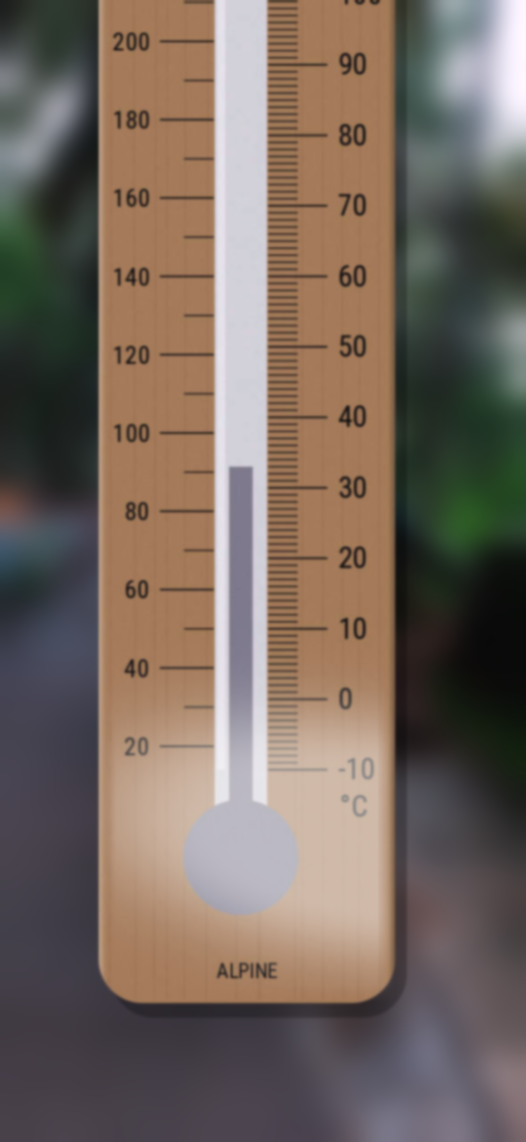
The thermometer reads 33 °C
